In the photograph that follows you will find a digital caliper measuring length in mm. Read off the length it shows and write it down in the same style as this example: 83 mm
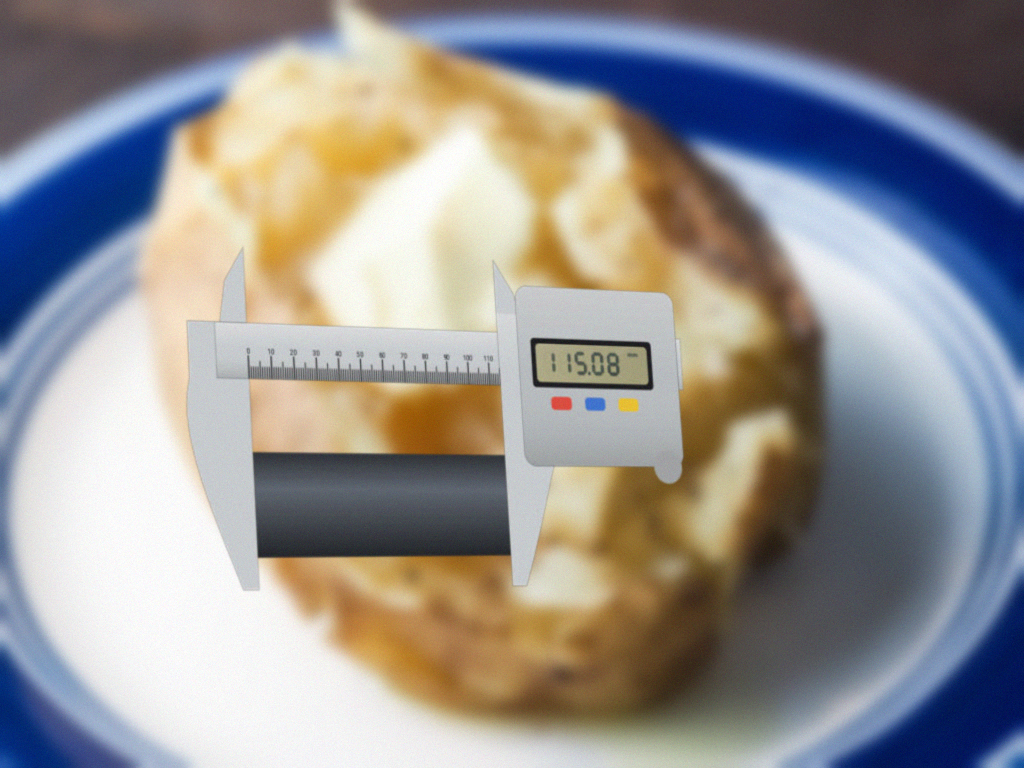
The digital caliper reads 115.08 mm
